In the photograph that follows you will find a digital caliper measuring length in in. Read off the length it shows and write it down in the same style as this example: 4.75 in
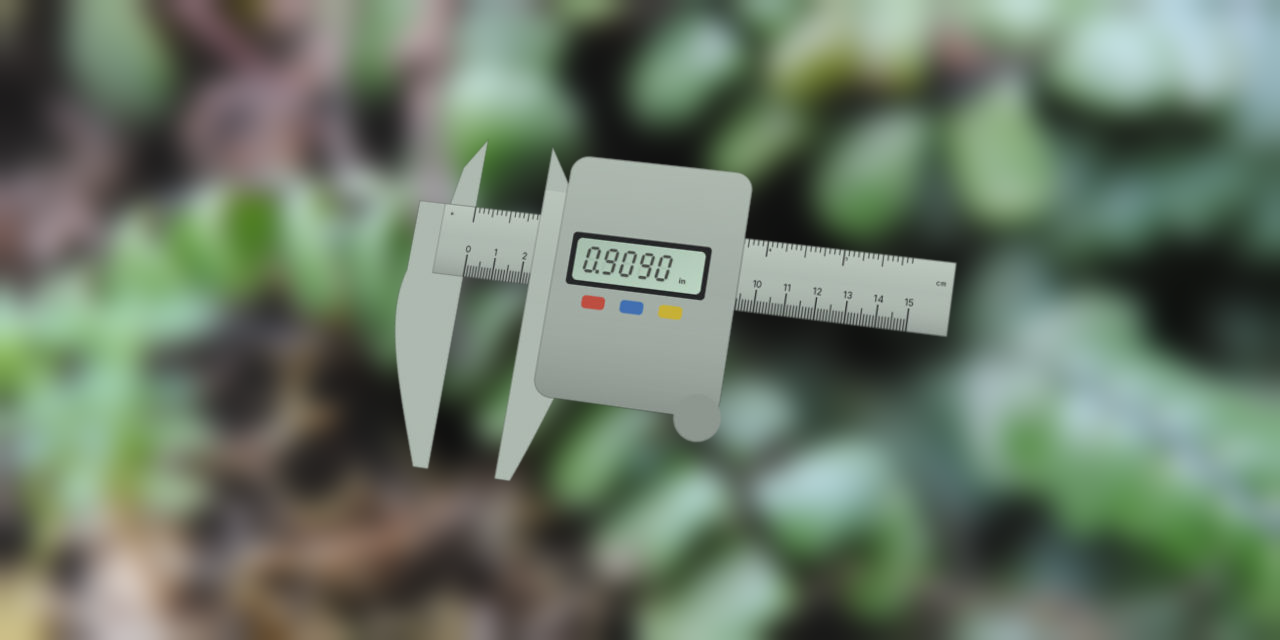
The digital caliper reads 0.9090 in
